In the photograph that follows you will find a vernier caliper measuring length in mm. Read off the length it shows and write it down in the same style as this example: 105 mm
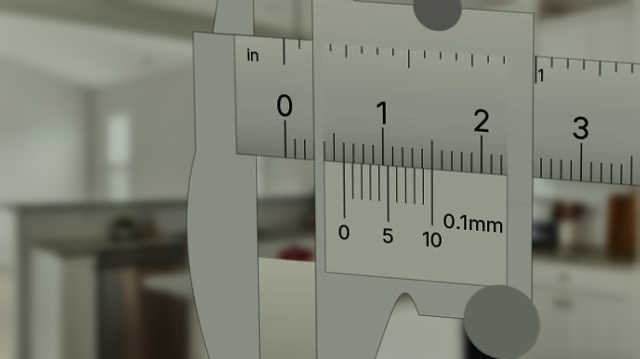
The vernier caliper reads 6.0 mm
